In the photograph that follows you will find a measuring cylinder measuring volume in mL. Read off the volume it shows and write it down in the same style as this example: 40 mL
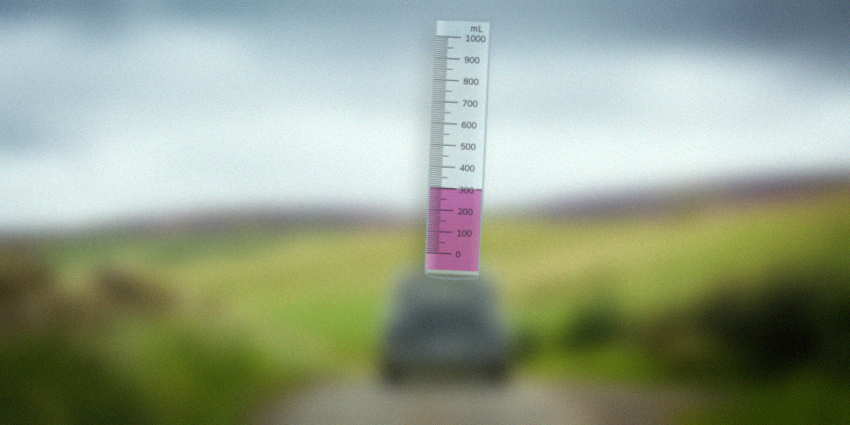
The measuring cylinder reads 300 mL
